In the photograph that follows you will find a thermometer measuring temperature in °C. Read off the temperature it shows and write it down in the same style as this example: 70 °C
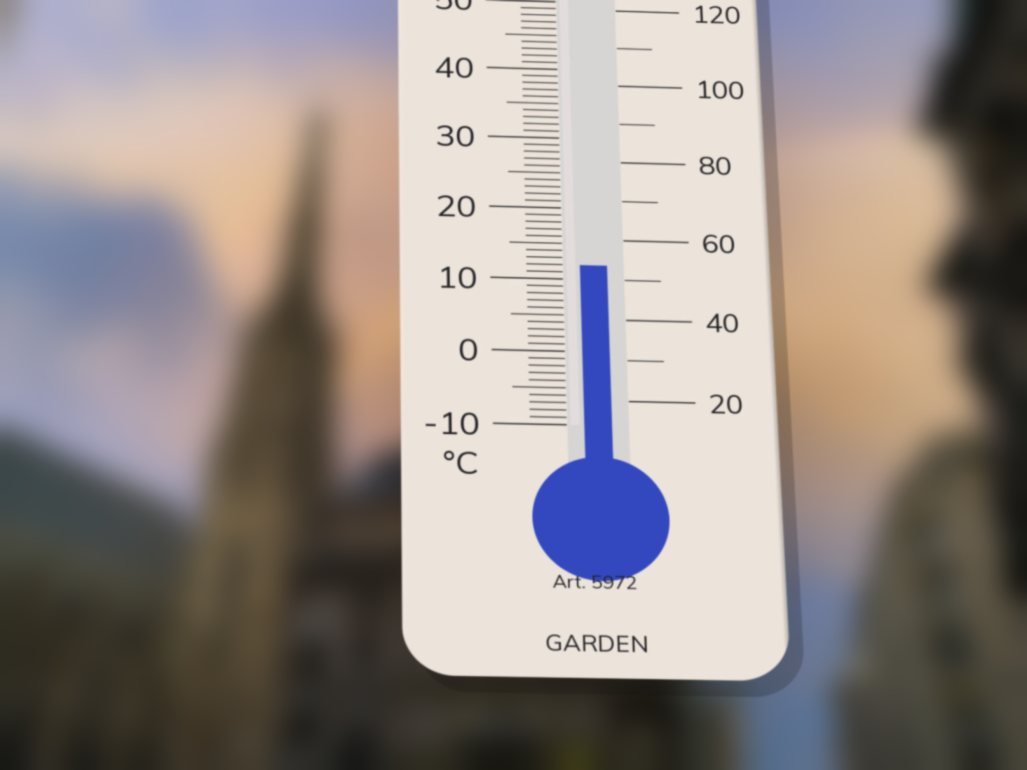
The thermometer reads 12 °C
